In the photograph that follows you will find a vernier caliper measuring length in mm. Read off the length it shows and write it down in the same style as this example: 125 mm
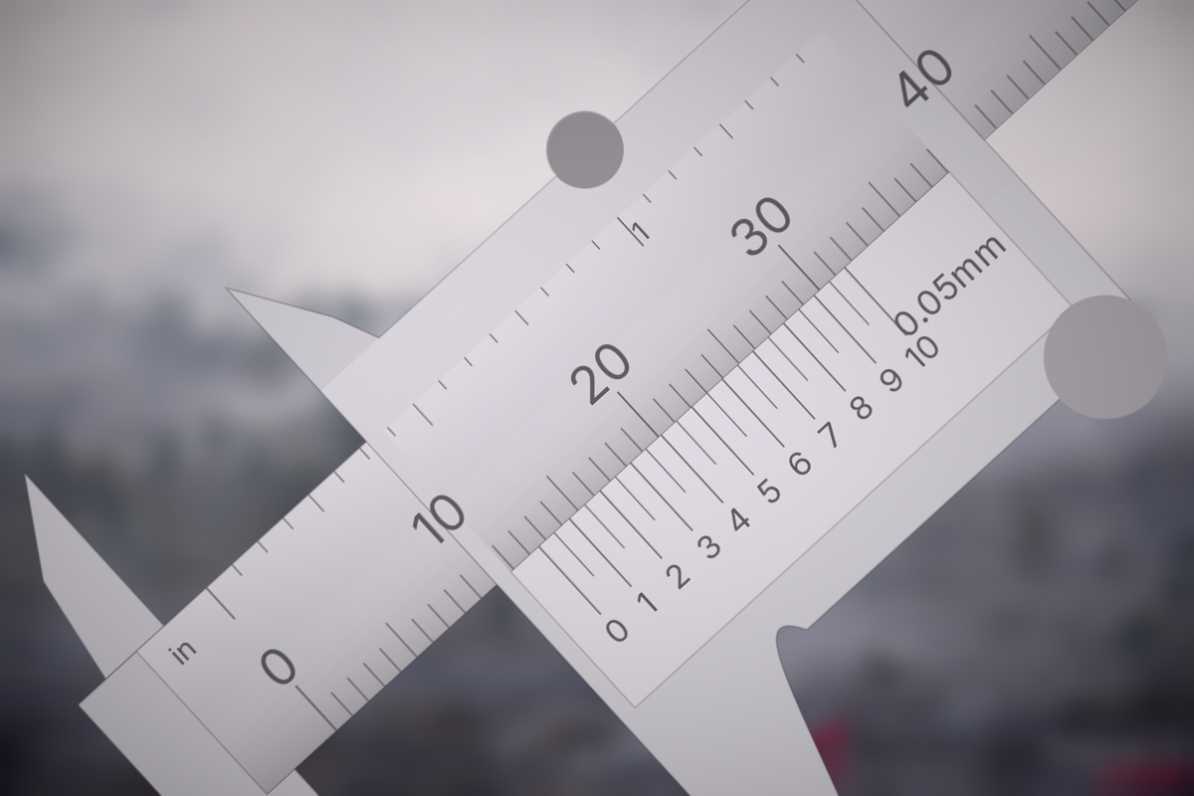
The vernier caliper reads 12.55 mm
